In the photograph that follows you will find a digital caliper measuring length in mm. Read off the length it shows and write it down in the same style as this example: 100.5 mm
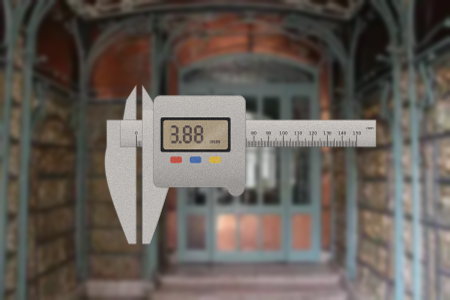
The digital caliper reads 3.88 mm
